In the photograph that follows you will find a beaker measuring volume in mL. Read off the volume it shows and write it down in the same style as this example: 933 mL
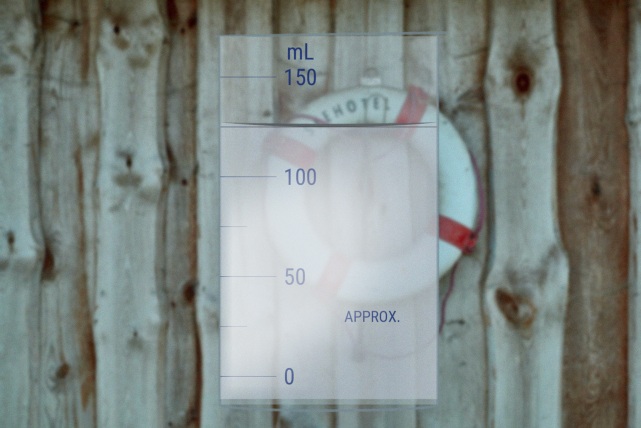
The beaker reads 125 mL
